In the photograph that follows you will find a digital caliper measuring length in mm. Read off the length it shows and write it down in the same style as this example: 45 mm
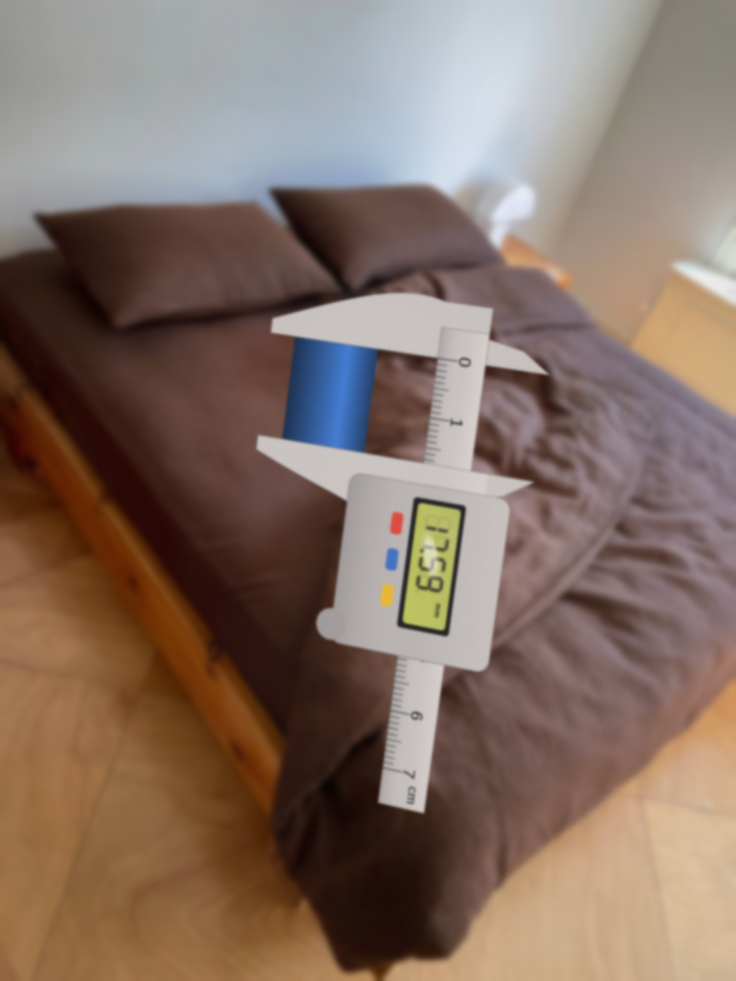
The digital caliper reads 17.59 mm
